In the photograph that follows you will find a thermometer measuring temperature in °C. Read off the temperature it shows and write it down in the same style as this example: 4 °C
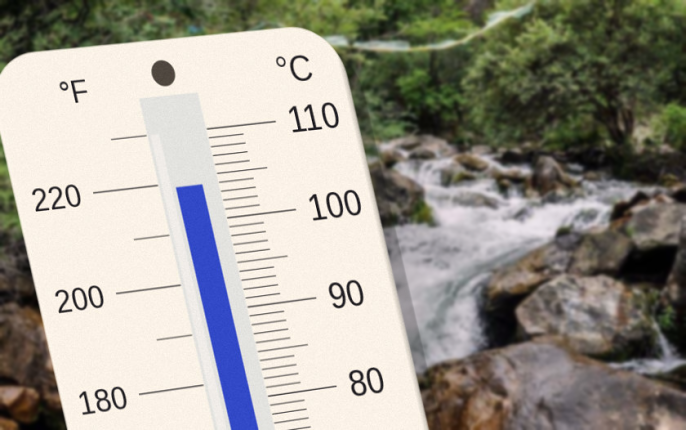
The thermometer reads 104 °C
